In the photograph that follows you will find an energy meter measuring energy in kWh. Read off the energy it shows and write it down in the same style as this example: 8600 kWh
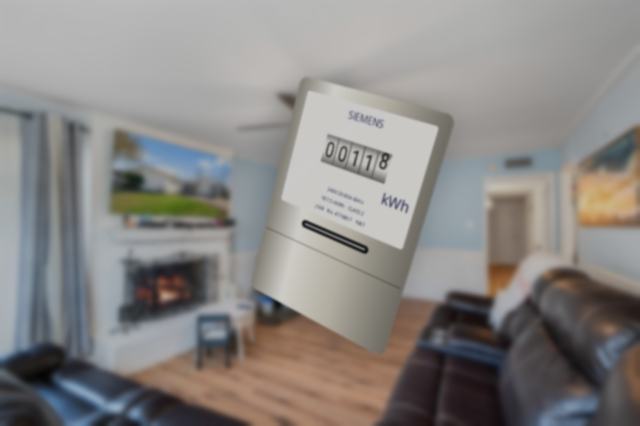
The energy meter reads 118 kWh
